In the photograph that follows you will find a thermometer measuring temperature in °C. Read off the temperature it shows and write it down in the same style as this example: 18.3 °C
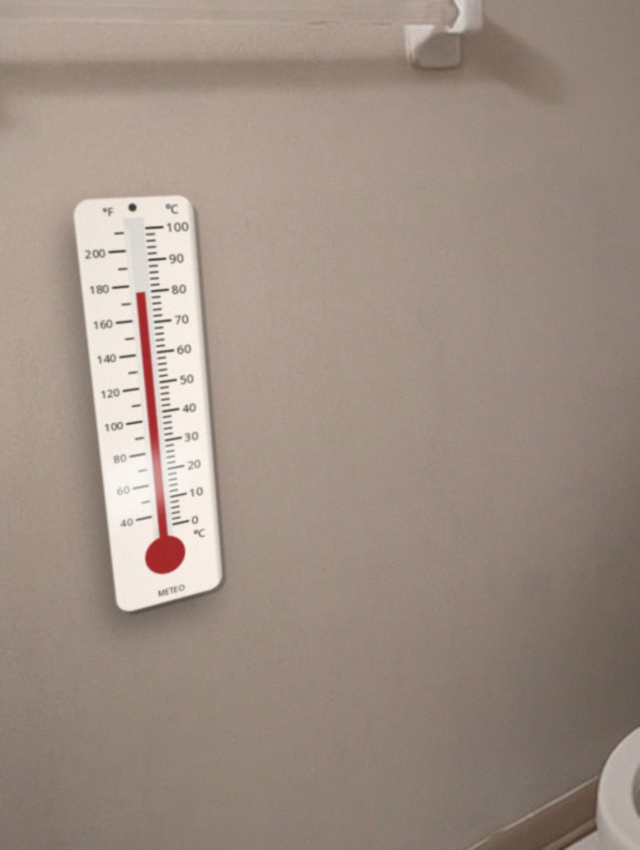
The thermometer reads 80 °C
